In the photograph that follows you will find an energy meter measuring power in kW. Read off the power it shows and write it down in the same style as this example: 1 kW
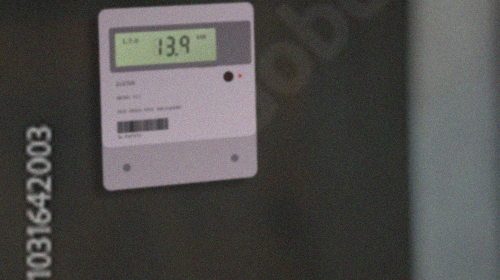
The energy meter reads 13.9 kW
